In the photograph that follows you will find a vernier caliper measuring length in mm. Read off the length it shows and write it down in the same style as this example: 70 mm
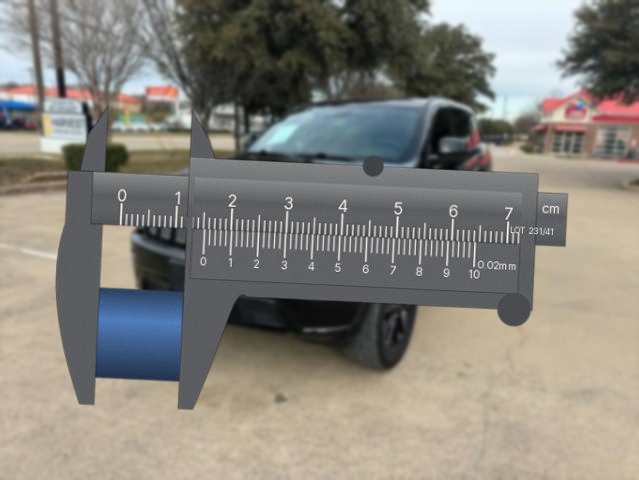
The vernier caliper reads 15.2 mm
